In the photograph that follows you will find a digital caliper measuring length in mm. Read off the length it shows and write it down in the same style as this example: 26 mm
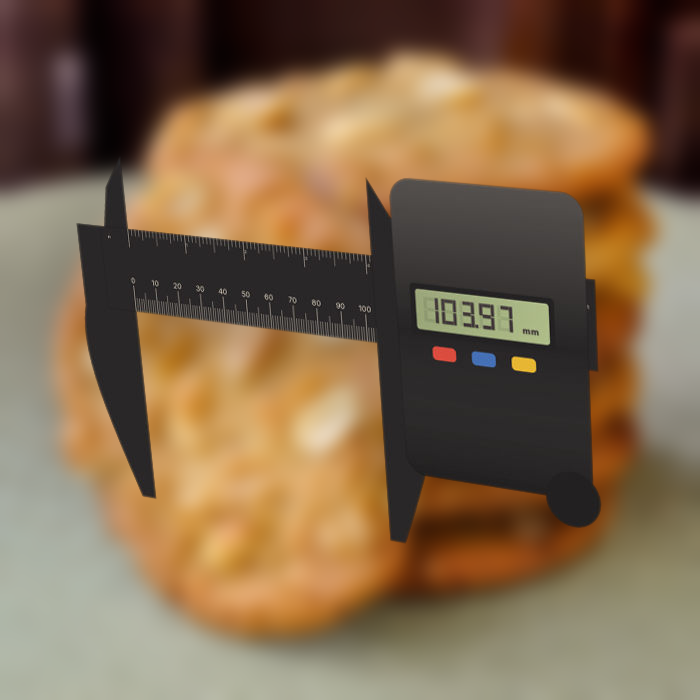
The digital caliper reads 103.97 mm
